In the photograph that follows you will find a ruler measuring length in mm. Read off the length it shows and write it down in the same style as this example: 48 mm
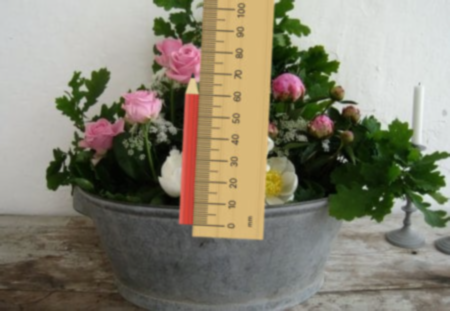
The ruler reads 70 mm
